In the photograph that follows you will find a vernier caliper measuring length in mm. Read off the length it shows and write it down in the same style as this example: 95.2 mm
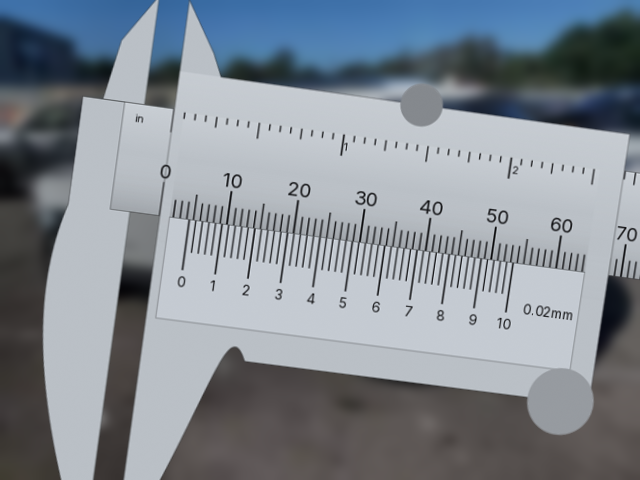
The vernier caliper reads 4.4 mm
